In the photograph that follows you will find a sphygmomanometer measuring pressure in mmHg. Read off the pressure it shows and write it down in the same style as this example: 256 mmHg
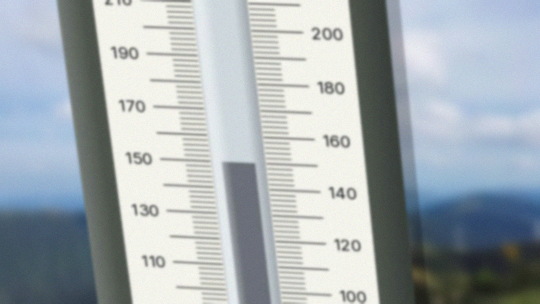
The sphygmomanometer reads 150 mmHg
